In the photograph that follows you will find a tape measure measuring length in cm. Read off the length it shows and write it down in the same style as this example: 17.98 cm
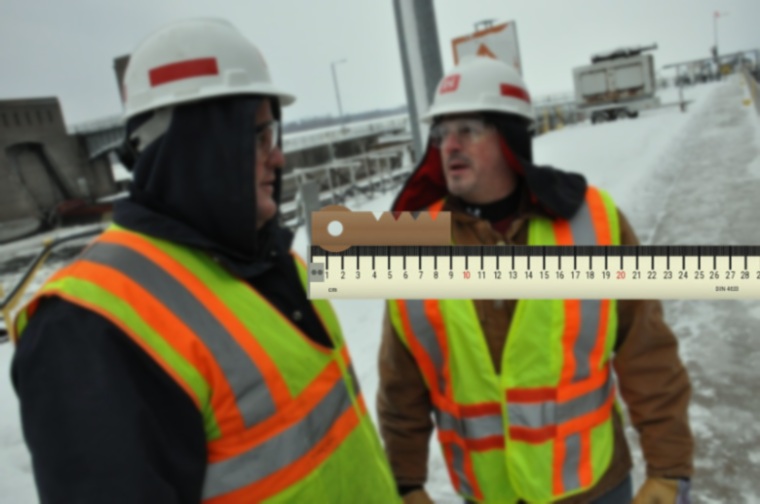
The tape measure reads 9 cm
